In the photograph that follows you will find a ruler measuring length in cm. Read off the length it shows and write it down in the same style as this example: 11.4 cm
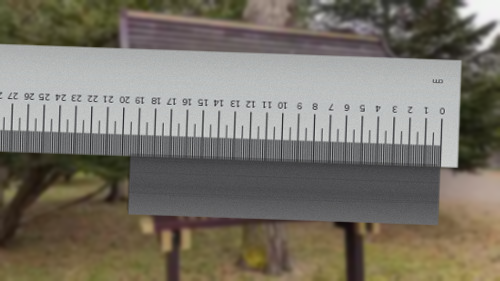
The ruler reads 19.5 cm
